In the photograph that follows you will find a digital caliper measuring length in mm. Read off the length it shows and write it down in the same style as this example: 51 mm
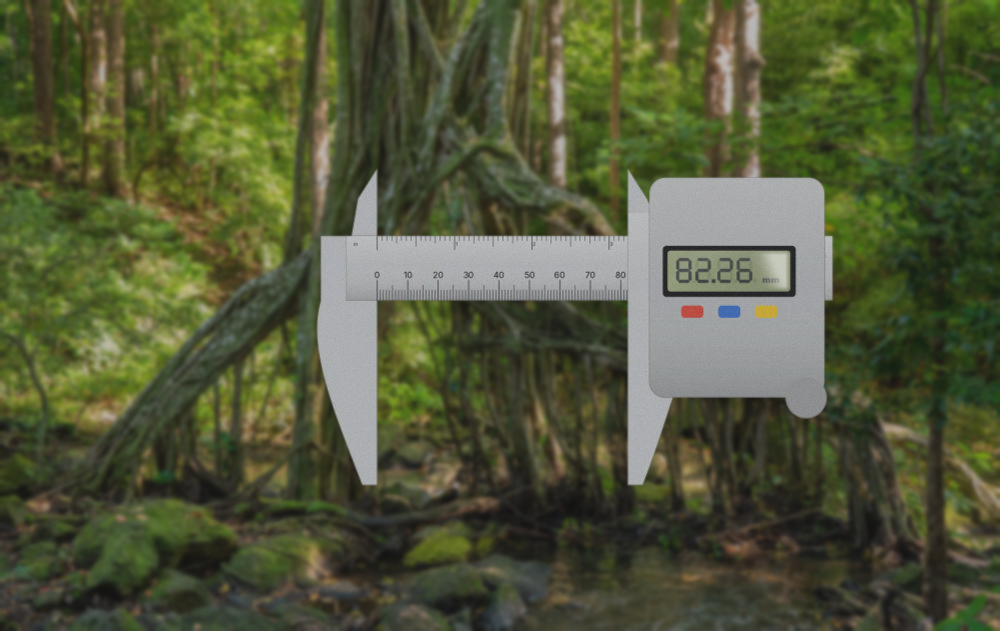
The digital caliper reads 82.26 mm
